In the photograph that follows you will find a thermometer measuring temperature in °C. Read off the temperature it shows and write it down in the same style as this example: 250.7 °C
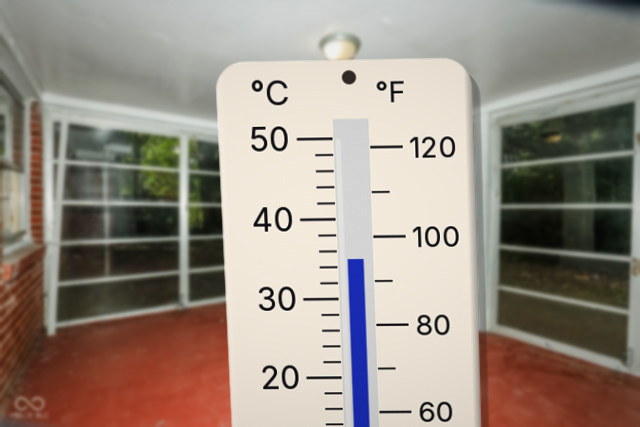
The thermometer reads 35 °C
